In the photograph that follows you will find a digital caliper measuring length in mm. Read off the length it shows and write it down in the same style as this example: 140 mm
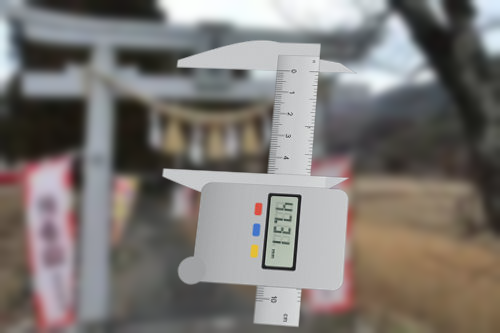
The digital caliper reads 47.31 mm
